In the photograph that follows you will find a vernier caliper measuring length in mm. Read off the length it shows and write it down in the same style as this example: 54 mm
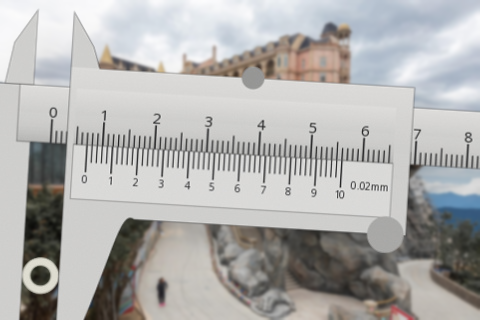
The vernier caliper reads 7.0 mm
